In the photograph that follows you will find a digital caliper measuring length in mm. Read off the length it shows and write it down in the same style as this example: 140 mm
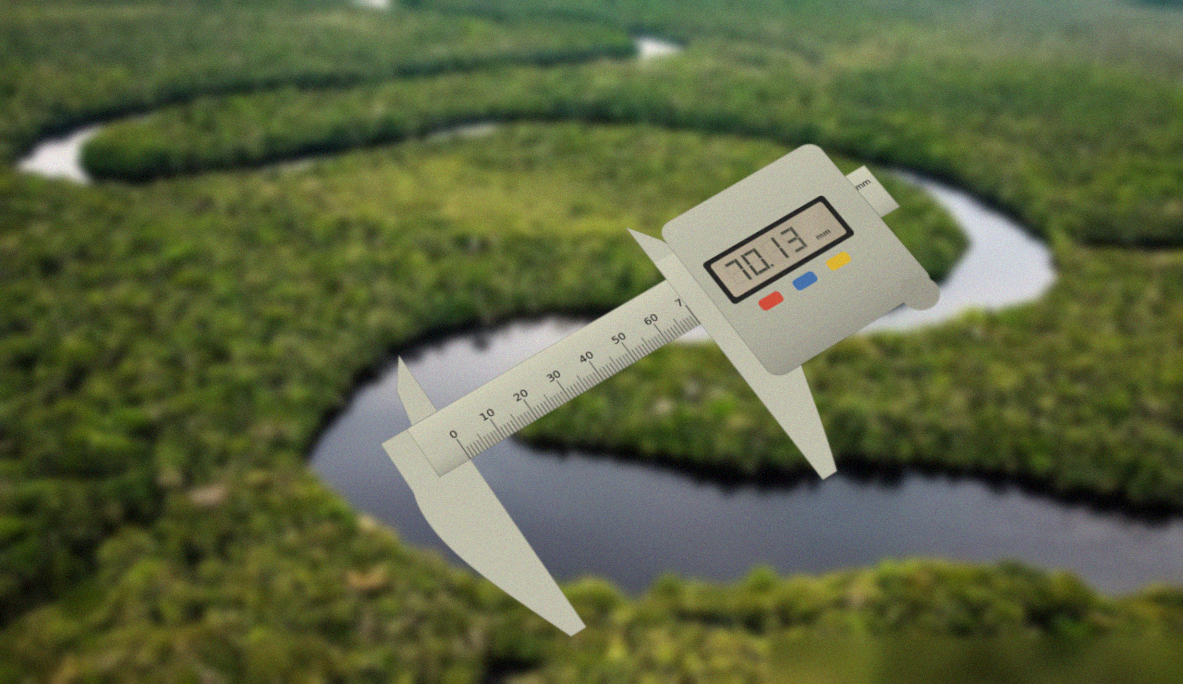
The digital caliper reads 70.13 mm
